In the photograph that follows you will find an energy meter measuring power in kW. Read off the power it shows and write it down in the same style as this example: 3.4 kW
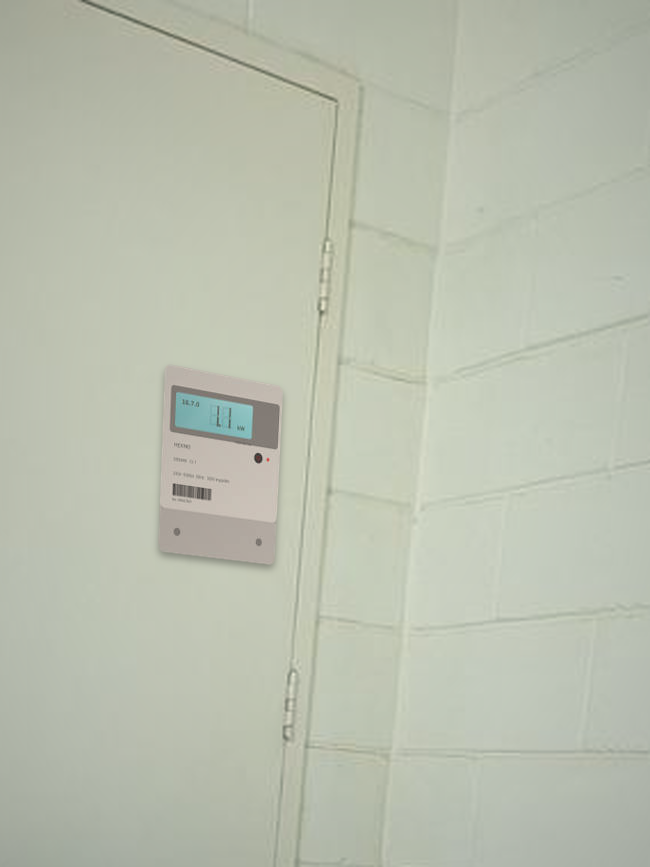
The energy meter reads 1.1 kW
